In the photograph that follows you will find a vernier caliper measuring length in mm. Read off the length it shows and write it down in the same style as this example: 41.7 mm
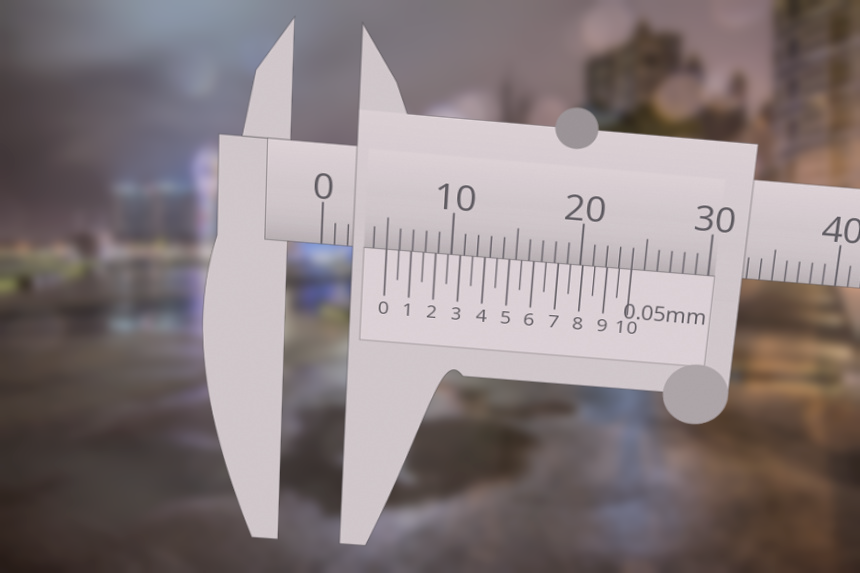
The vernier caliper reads 5.0 mm
